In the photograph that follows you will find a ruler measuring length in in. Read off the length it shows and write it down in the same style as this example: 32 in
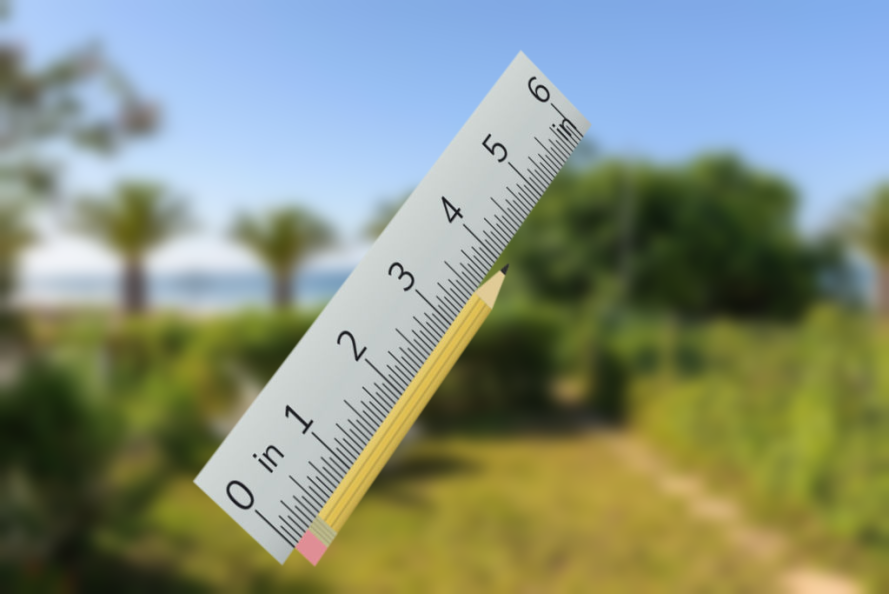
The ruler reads 4.0625 in
